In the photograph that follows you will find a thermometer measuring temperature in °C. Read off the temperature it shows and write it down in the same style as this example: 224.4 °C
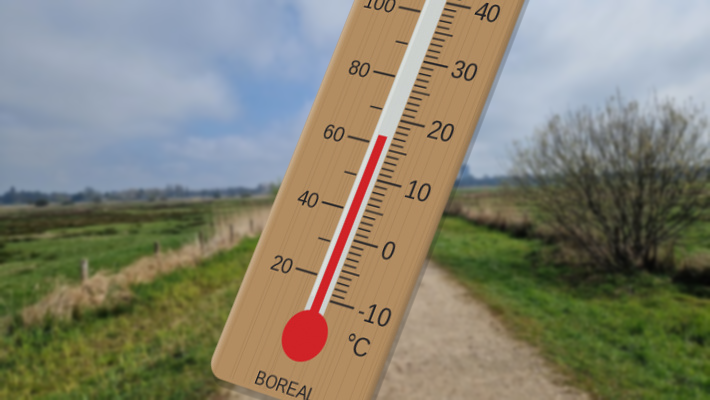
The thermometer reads 17 °C
